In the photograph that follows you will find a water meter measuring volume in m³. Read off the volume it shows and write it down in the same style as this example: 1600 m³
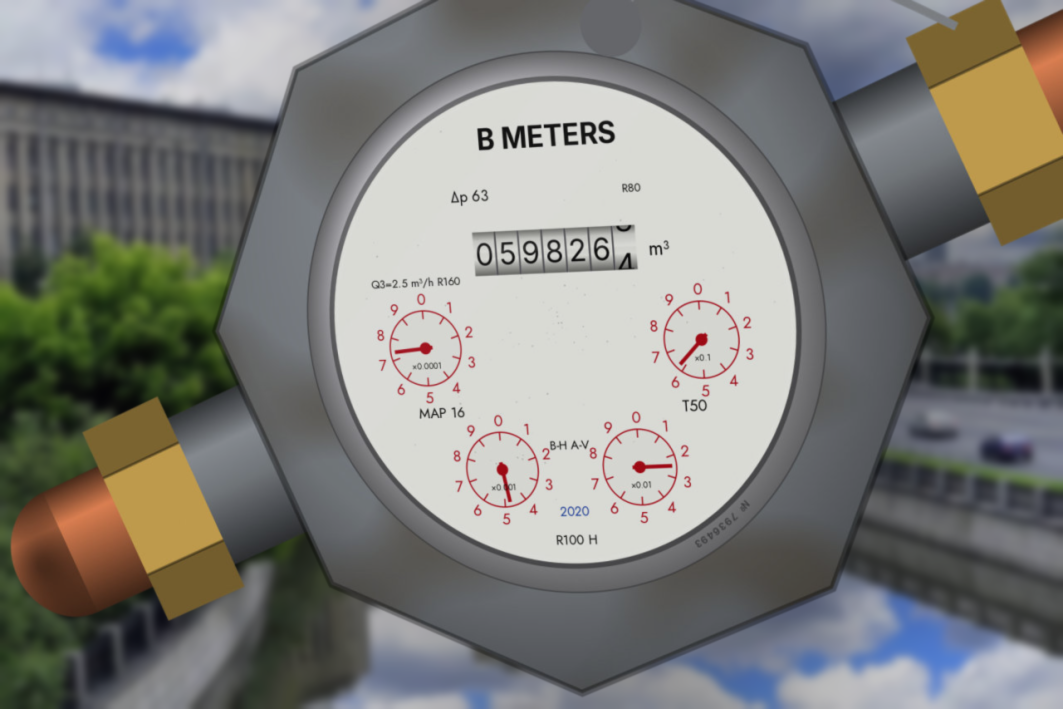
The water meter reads 598263.6247 m³
